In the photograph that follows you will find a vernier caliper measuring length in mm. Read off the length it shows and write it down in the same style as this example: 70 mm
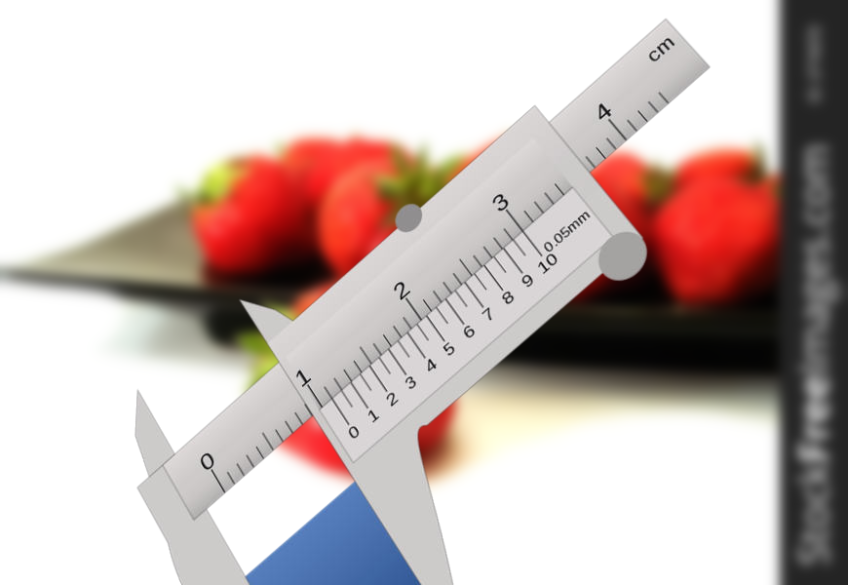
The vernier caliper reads 11.0 mm
